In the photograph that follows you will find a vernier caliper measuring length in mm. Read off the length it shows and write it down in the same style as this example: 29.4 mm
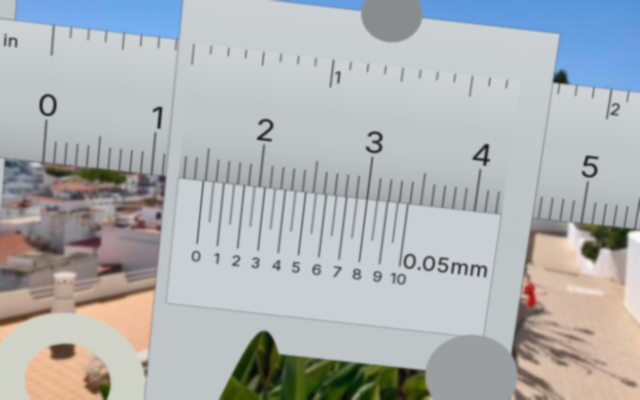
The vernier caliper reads 14.8 mm
